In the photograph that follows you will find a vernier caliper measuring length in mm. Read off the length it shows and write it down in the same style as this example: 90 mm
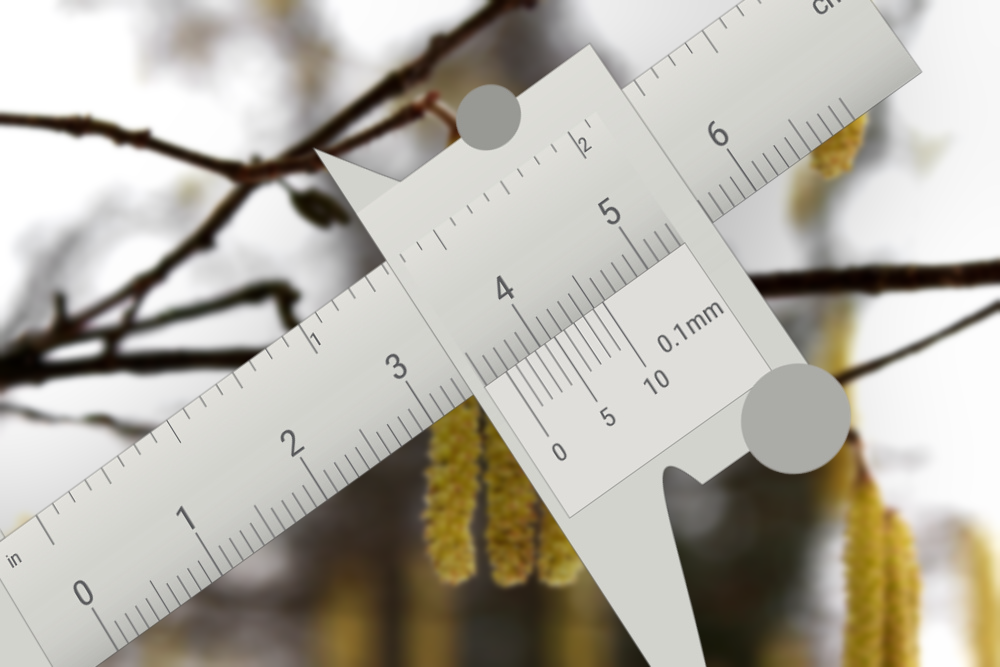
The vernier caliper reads 36.8 mm
